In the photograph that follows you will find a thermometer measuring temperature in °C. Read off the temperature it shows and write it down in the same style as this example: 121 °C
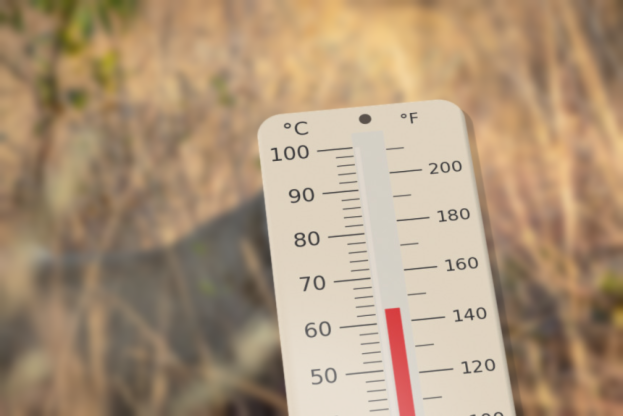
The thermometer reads 63 °C
